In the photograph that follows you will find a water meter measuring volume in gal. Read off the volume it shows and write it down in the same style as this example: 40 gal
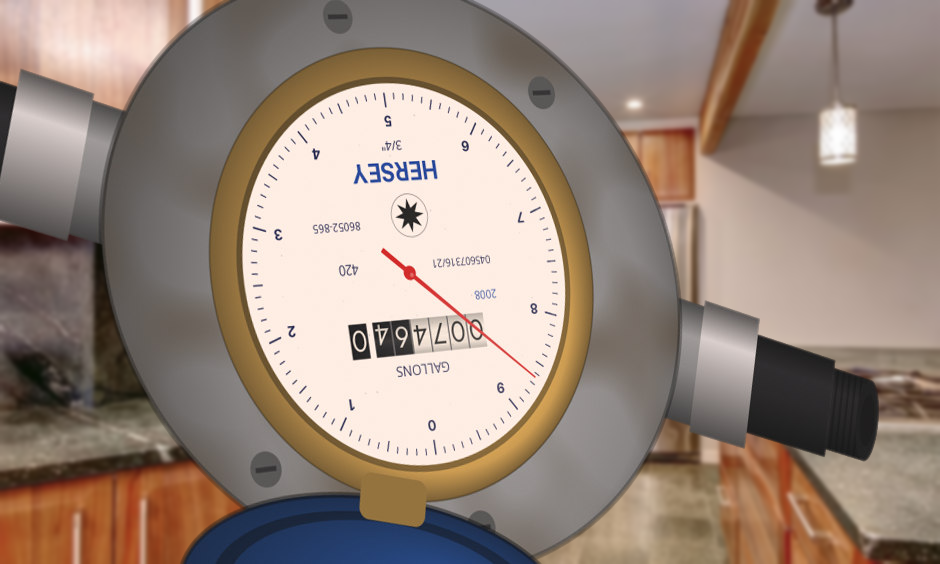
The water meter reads 74638.6 gal
